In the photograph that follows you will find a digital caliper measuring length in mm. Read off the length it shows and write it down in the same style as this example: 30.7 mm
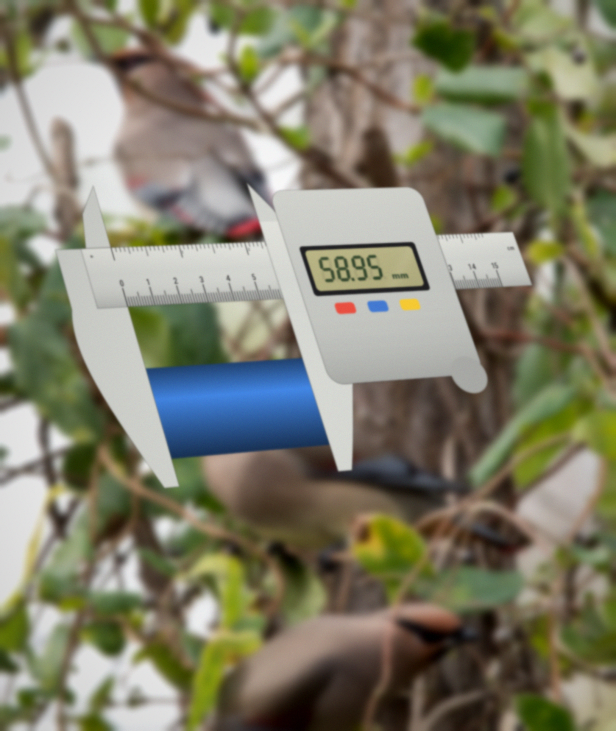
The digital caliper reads 58.95 mm
